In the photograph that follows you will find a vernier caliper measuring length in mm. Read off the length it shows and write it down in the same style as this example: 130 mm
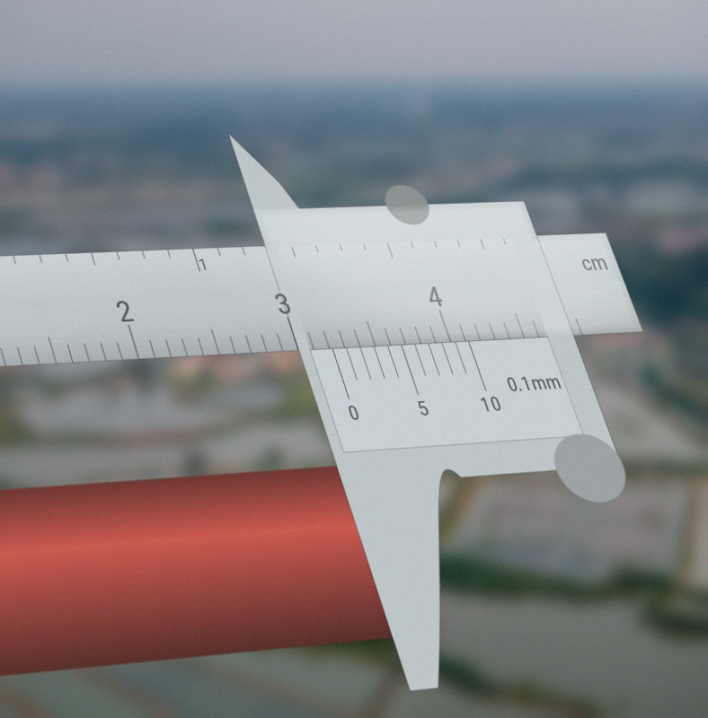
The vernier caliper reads 32.2 mm
